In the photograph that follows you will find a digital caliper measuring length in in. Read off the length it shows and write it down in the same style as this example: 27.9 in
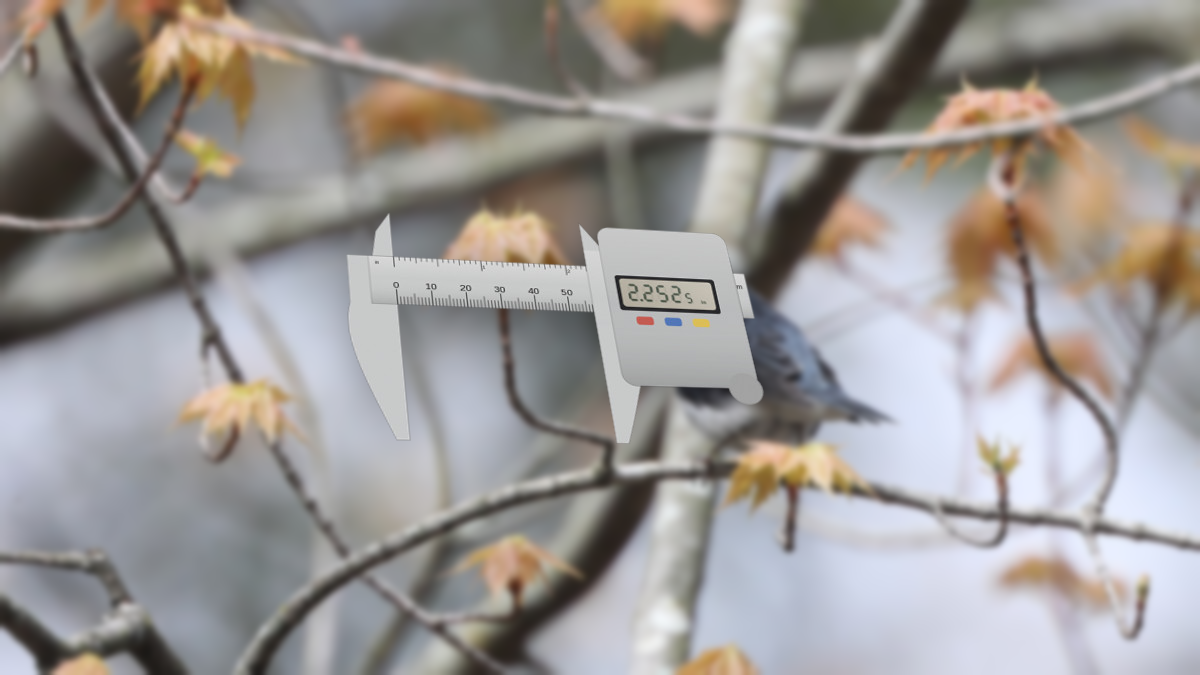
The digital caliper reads 2.2525 in
